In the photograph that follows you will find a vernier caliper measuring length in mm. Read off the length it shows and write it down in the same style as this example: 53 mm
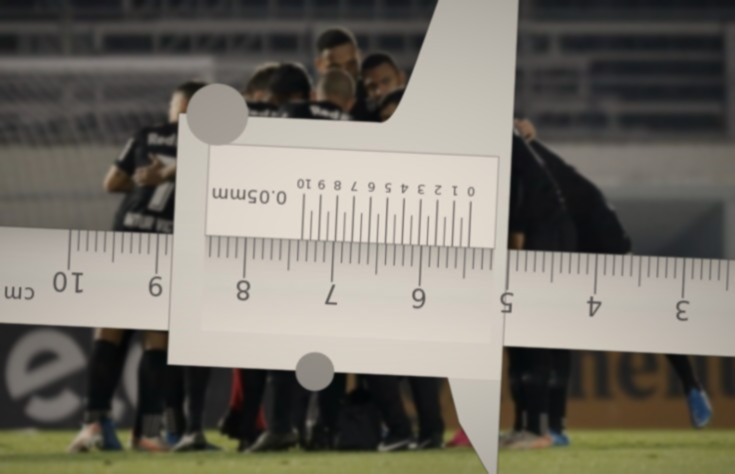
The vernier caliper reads 54.6 mm
